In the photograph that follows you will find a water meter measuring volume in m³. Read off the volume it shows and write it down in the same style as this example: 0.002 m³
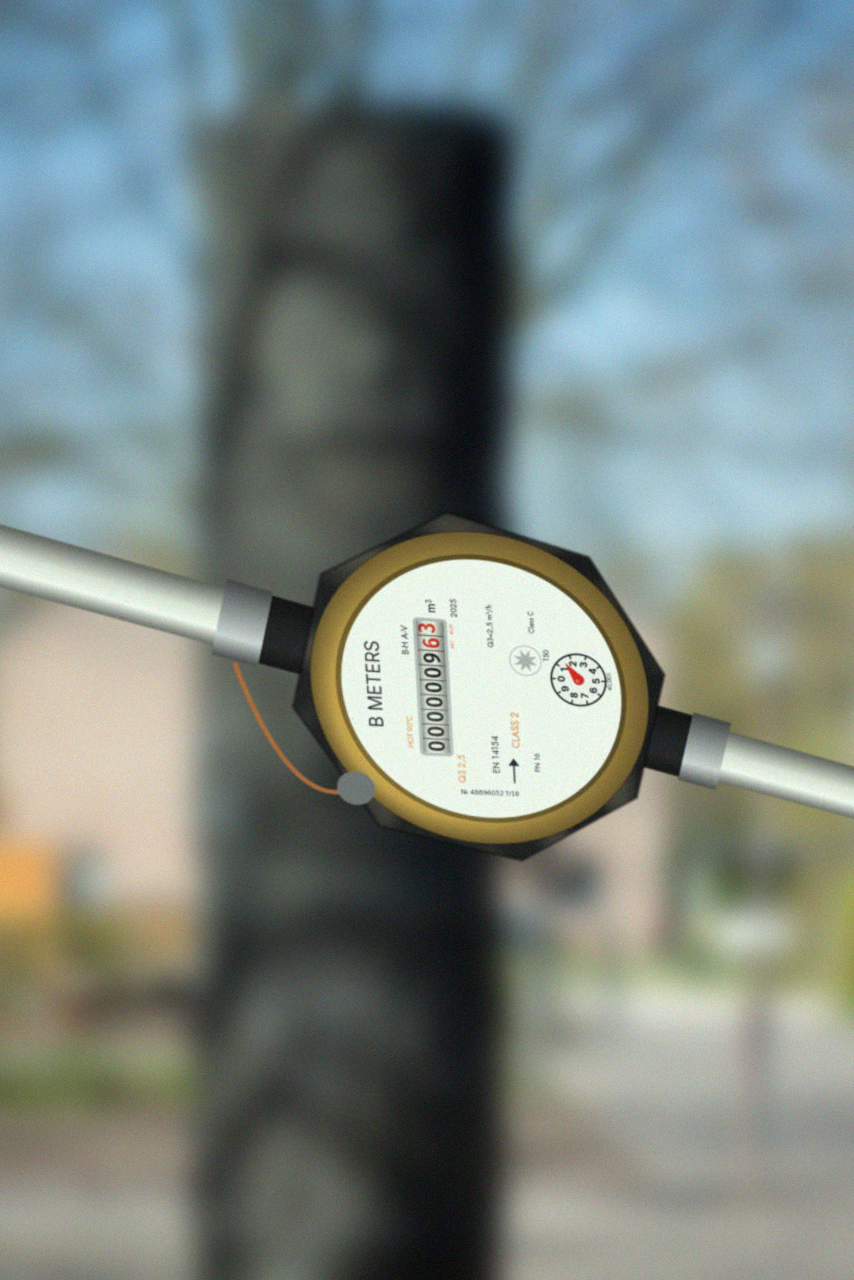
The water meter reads 9.631 m³
